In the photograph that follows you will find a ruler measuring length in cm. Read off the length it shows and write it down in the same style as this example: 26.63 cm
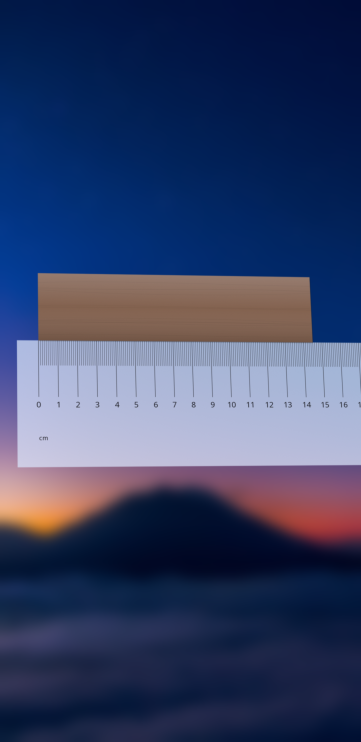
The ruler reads 14.5 cm
